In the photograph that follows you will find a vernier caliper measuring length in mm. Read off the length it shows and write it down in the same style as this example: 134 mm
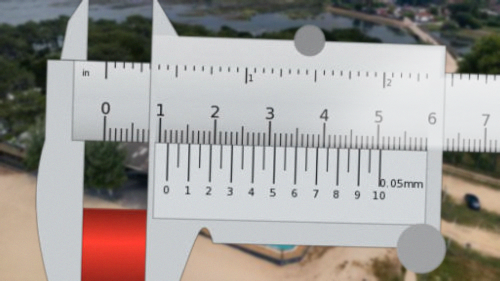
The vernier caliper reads 11.5 mm
